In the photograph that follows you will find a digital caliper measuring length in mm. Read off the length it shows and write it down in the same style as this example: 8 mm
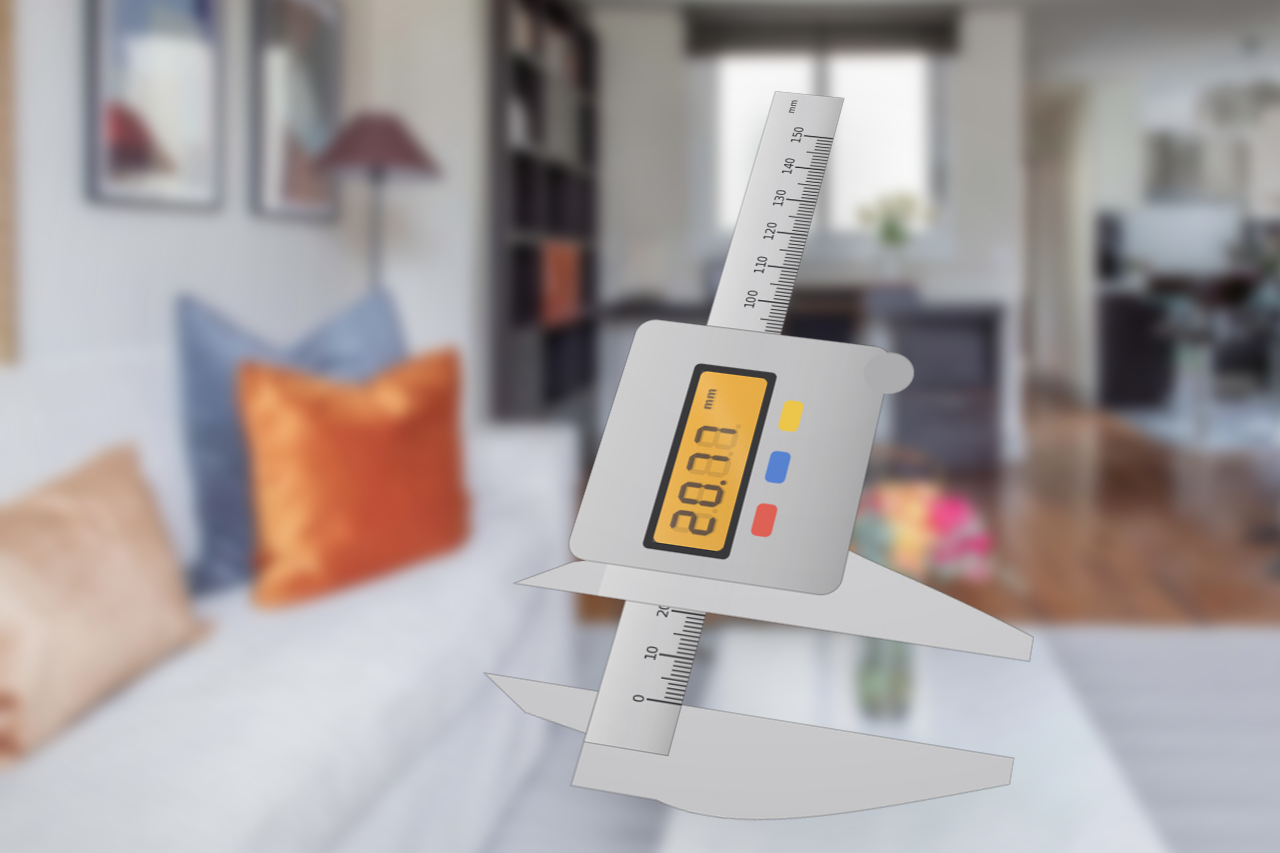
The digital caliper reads 20.77 mm
